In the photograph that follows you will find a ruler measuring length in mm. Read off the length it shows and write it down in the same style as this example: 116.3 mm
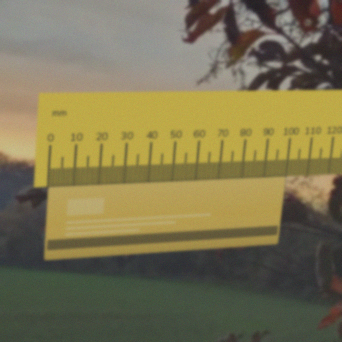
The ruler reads 100 mm
